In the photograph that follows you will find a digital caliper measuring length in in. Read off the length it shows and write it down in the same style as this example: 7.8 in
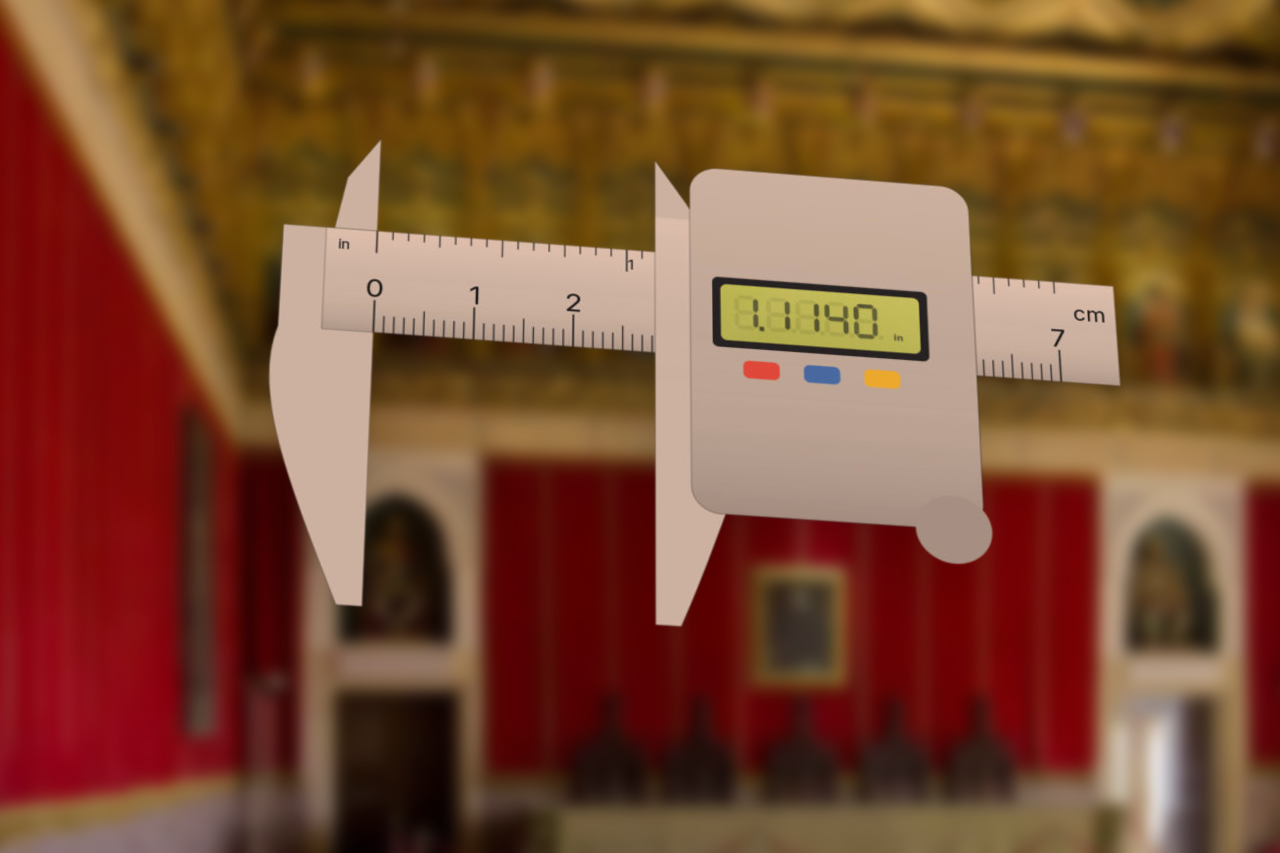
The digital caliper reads 1.1140 in
